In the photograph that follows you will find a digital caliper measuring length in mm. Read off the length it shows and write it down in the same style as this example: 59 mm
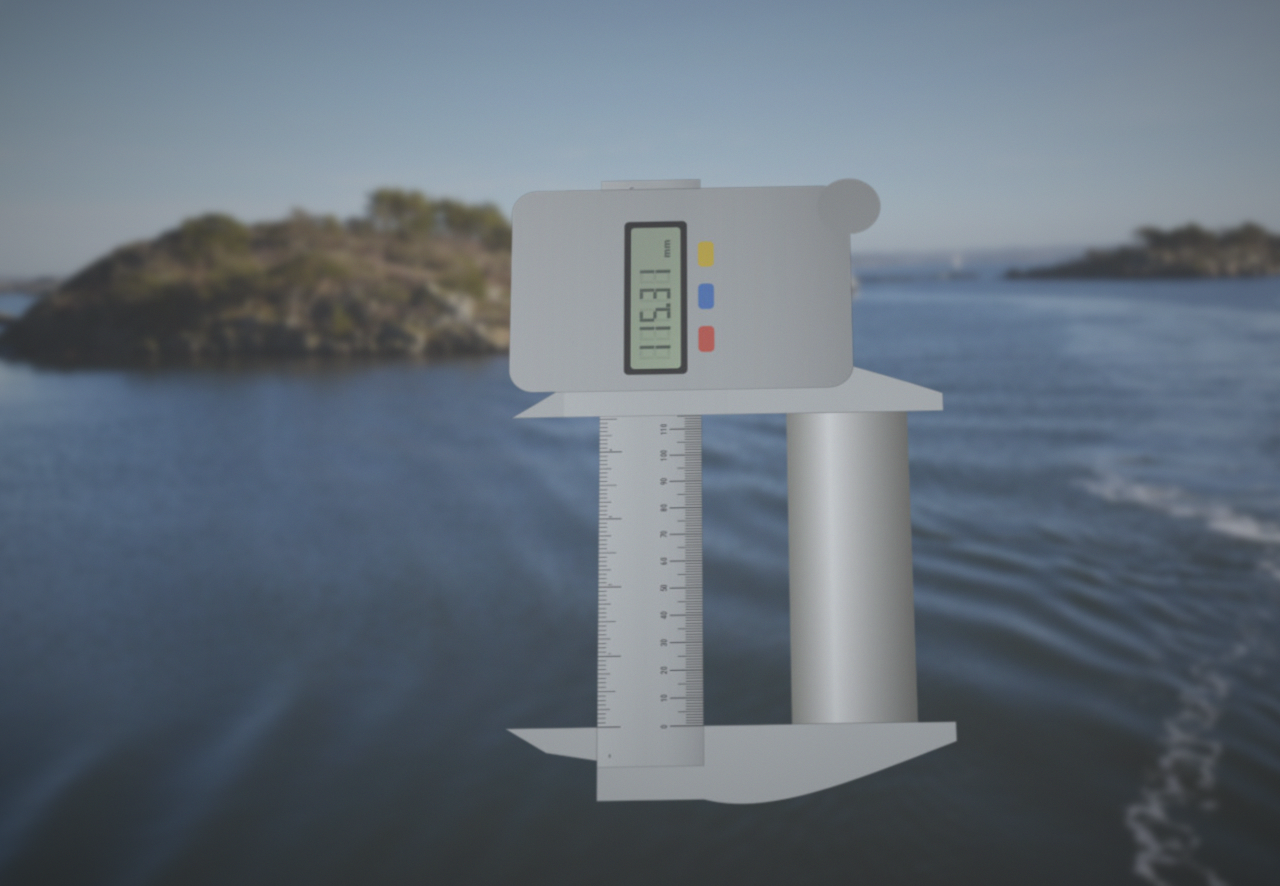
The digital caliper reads 115.31 mm
